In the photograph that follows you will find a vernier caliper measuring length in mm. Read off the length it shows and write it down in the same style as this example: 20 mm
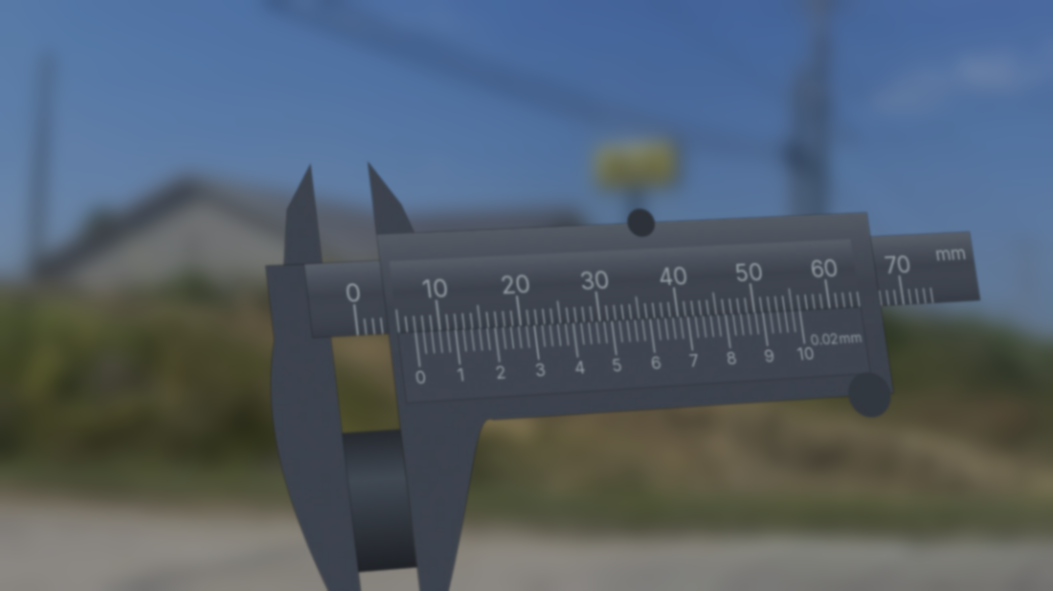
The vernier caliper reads 7.0 mm
